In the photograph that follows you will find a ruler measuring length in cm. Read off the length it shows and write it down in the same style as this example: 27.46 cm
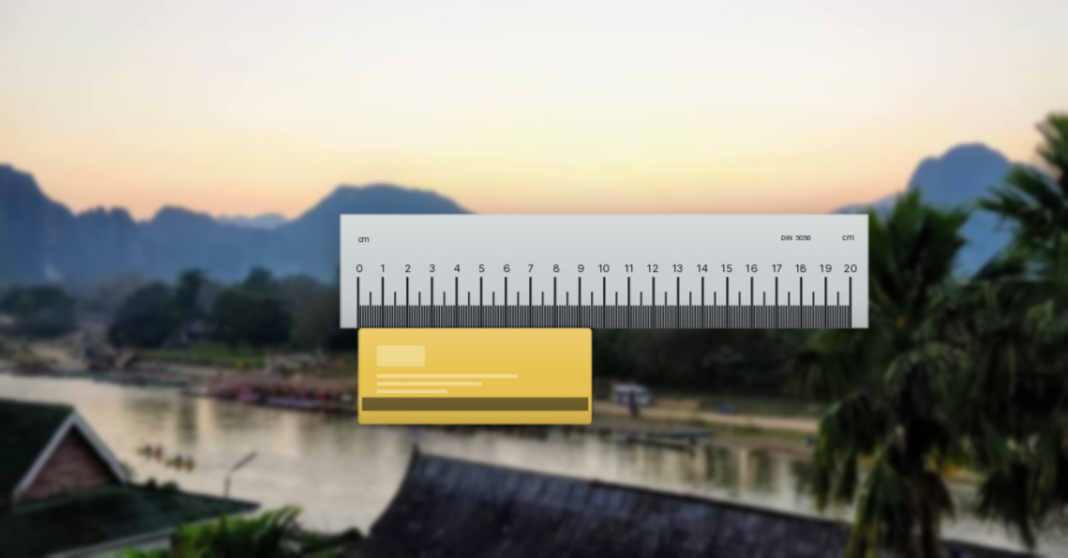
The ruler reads 9.5 cm
